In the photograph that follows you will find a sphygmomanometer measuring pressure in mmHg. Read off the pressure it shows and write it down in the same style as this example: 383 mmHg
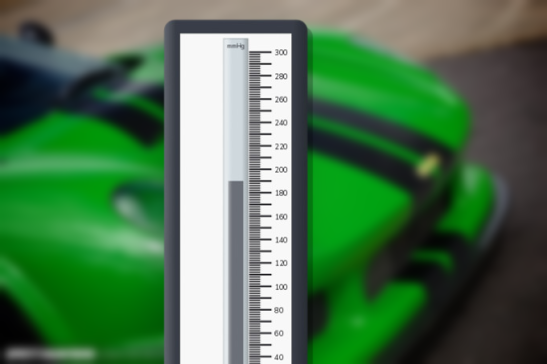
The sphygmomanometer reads 190 mmHg
